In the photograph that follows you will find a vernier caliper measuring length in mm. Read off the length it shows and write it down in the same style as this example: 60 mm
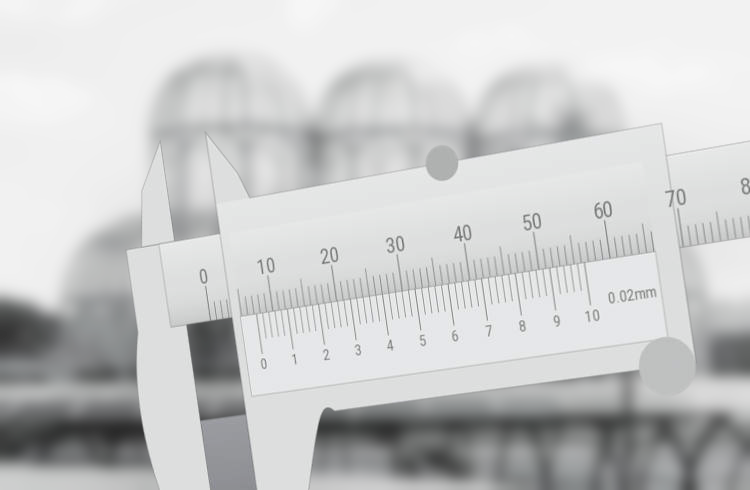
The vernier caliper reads 7.4 mm
